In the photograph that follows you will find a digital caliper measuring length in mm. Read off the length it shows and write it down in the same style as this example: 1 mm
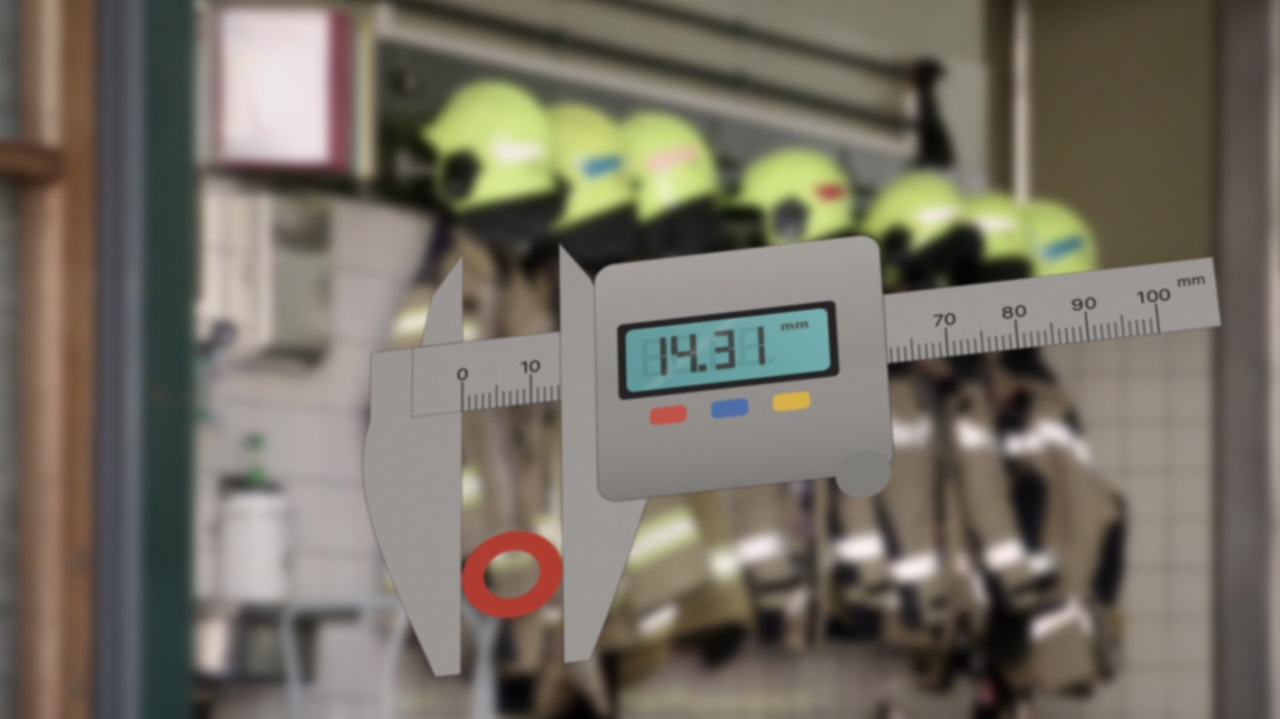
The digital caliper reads 14.31 mm
